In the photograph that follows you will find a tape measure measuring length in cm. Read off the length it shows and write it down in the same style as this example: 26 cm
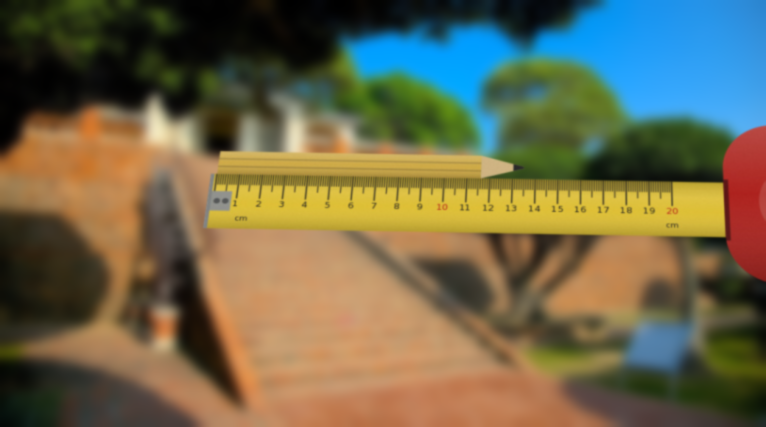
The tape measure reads 13.5 cm
